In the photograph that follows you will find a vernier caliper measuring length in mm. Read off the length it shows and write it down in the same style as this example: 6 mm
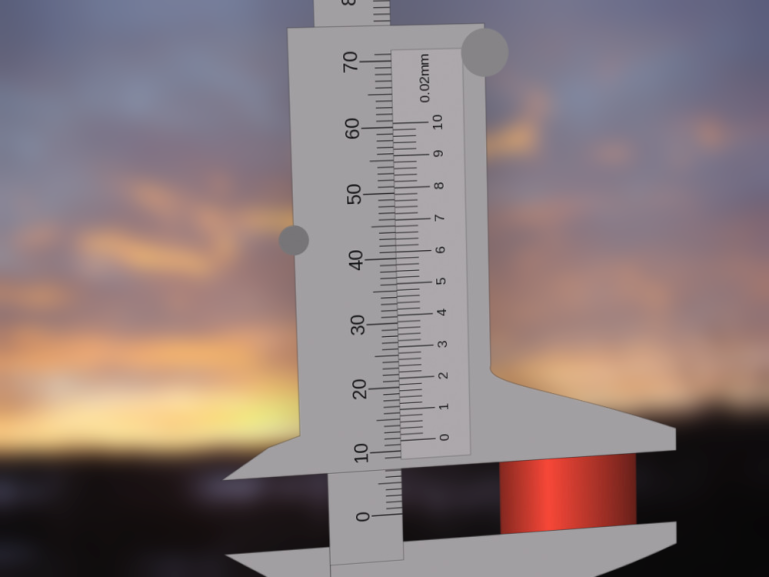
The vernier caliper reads 11.6 mm
